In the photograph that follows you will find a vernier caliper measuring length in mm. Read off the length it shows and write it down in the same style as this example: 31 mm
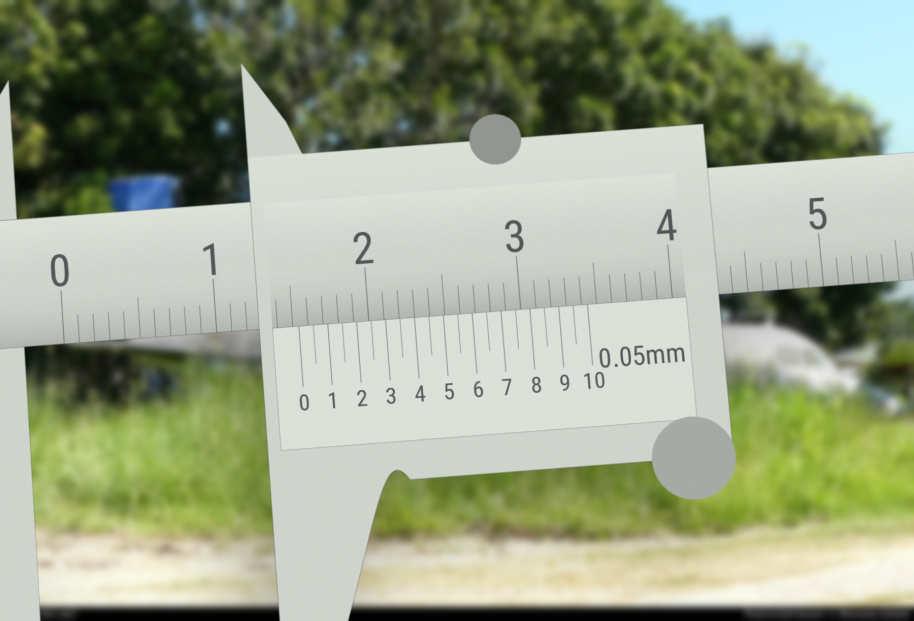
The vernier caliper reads 15.4 mm
